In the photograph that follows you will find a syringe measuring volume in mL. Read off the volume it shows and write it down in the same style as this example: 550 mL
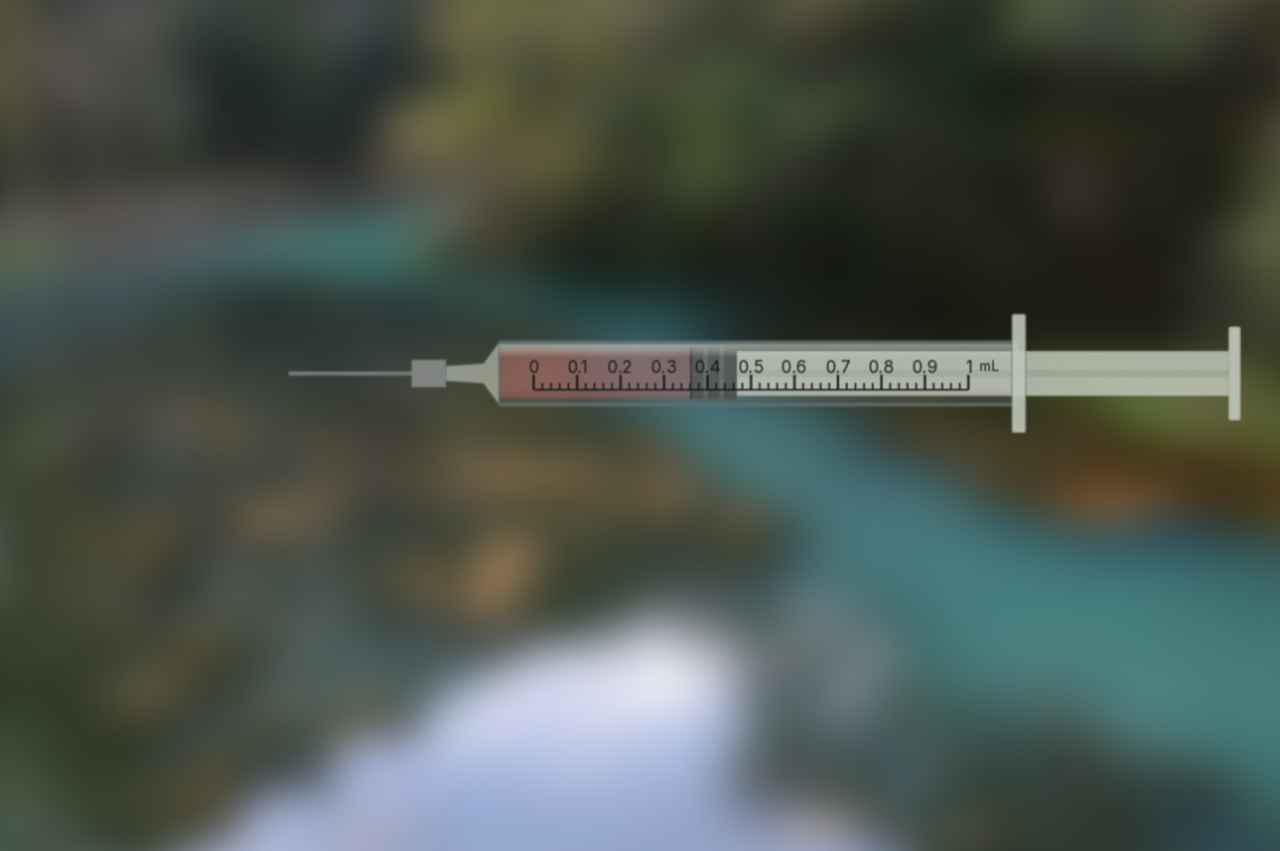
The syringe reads 0.36 mL
